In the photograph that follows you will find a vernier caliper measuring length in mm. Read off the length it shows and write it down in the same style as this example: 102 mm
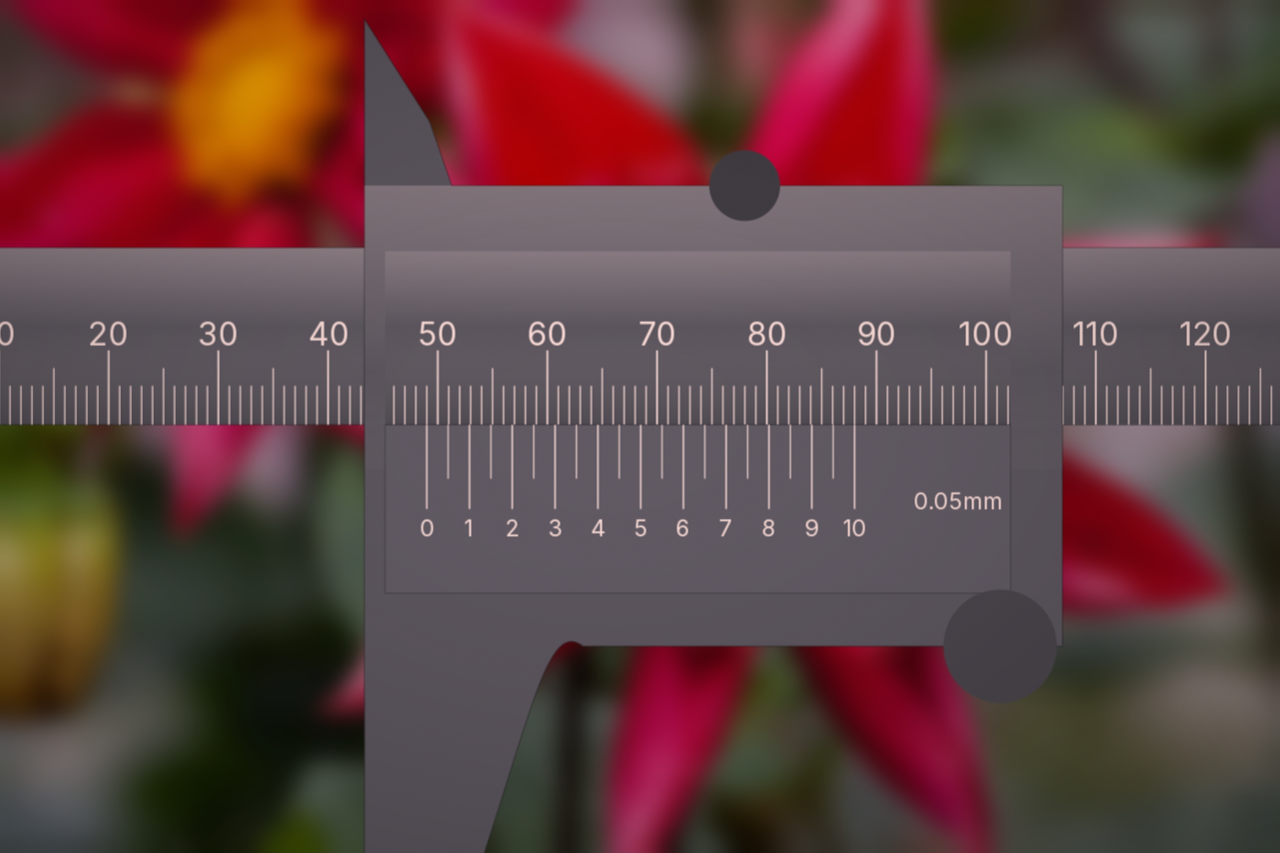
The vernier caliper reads 49.0 mm
